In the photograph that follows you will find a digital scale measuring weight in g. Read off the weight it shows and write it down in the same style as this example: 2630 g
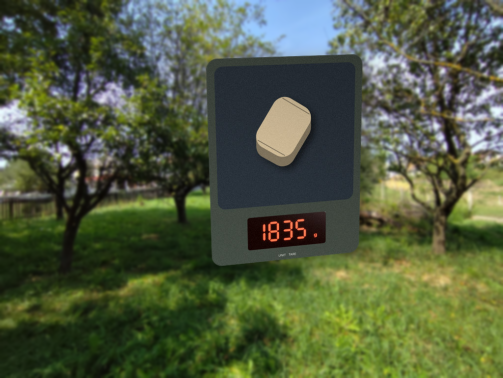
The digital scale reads 1835 g
